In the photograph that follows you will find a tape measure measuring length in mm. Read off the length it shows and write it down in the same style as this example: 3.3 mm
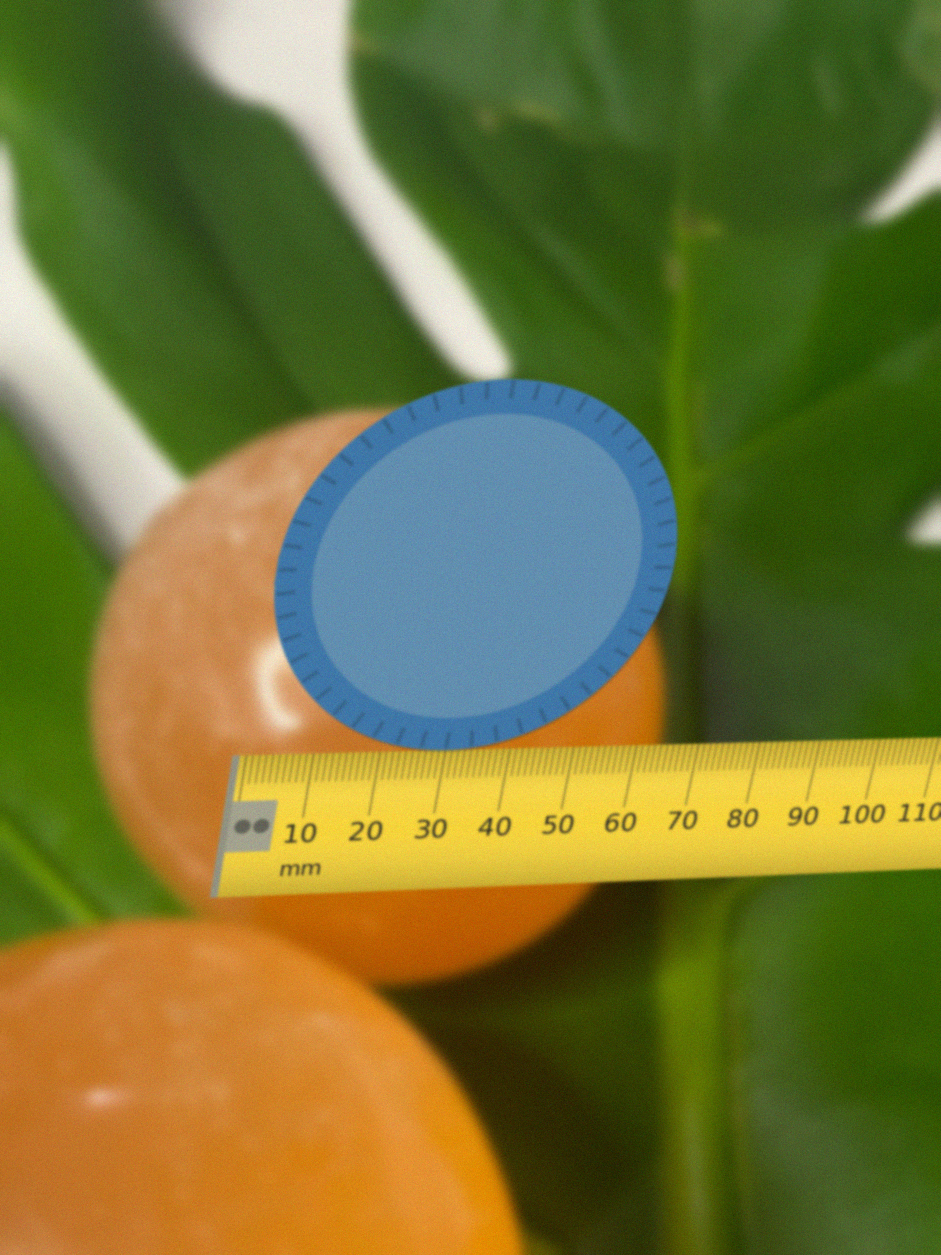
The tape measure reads 60 mm
